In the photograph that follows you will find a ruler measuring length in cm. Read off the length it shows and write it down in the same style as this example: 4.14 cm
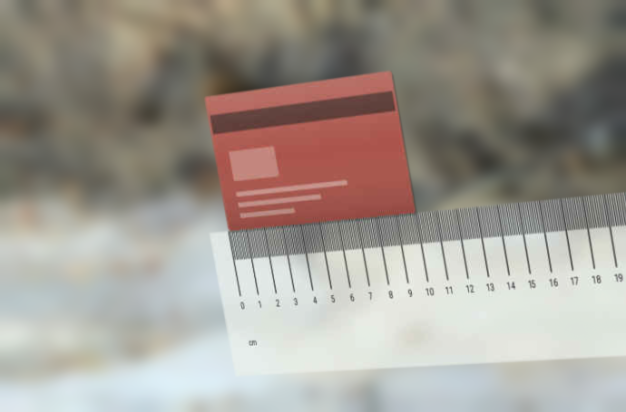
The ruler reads 10 cm
